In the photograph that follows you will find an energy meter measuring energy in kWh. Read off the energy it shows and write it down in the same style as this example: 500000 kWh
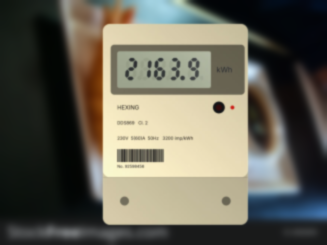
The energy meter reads 2163.9 kWh
